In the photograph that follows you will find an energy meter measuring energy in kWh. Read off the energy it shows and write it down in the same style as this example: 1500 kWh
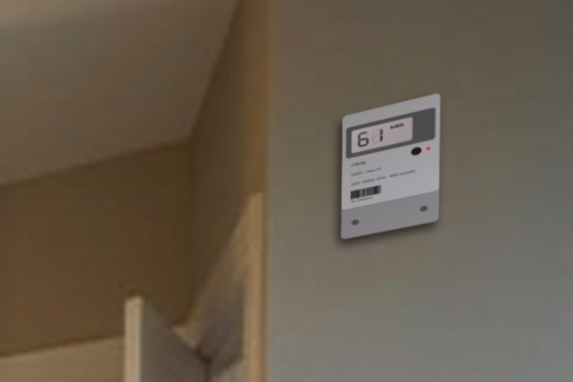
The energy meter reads 61 kWh
